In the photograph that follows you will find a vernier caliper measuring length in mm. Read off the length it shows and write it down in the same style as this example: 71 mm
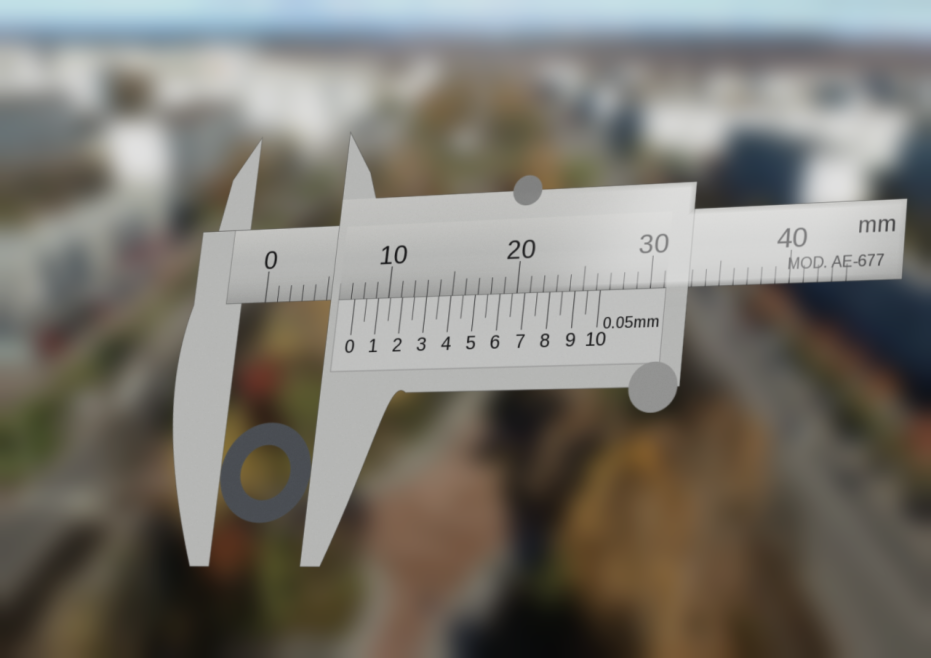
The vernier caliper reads 7.3 mm
